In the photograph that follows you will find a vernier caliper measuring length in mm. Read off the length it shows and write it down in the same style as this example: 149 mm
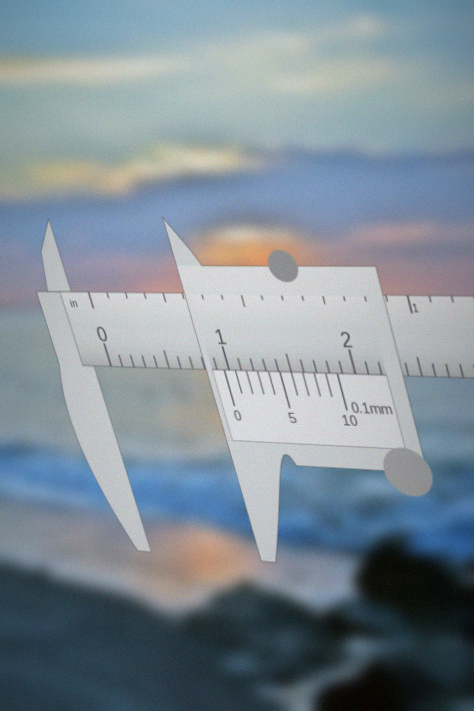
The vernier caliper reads 9.6 mm
